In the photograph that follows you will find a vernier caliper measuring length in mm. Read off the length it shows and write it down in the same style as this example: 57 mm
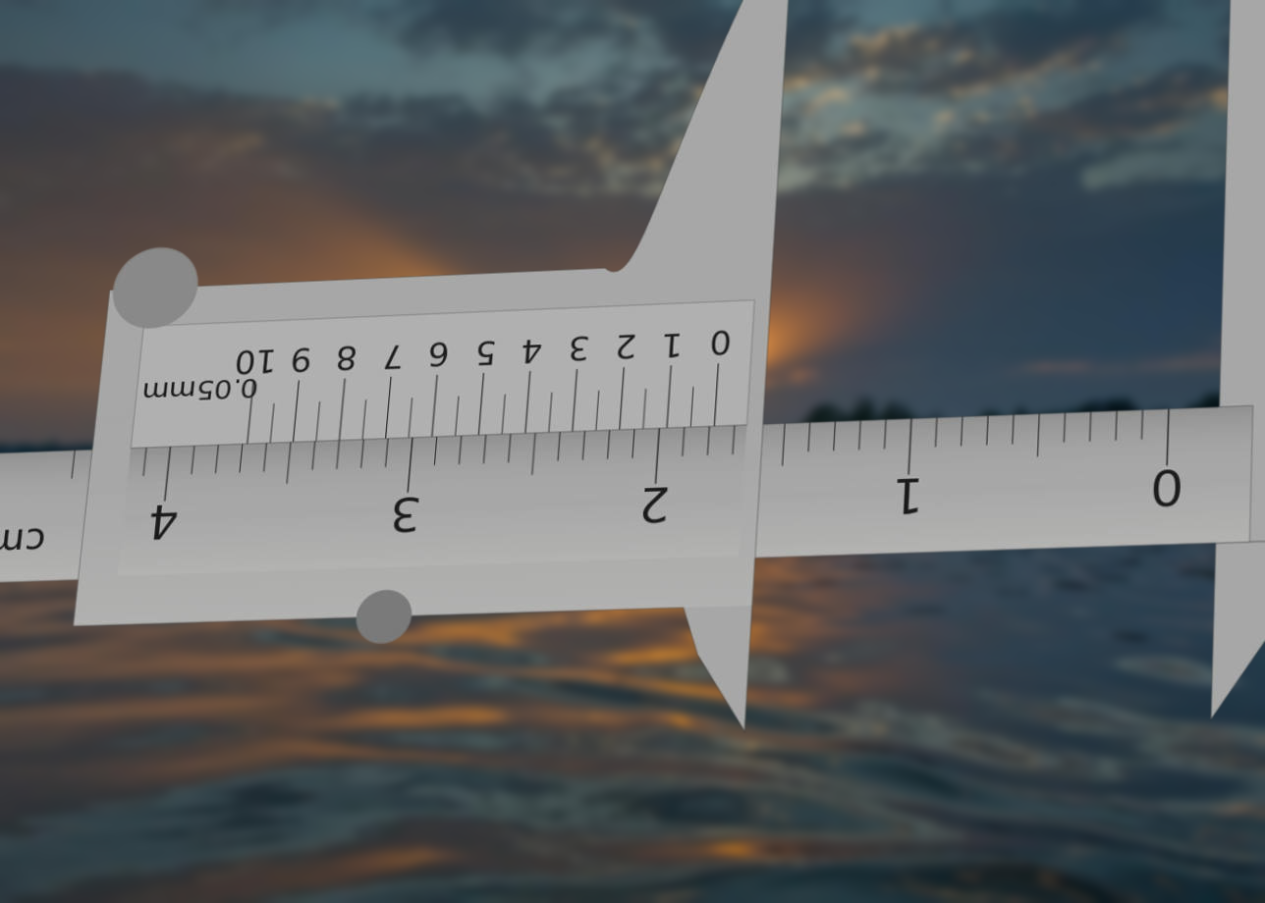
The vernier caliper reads 17.80 mm
